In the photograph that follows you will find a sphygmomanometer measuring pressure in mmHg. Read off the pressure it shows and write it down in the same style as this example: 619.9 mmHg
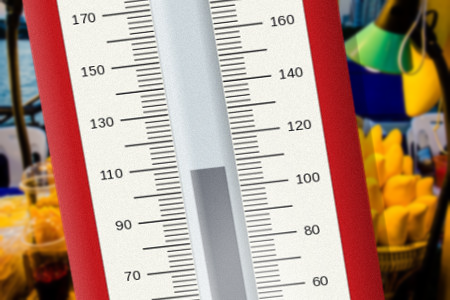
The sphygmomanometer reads 108 mmHg
